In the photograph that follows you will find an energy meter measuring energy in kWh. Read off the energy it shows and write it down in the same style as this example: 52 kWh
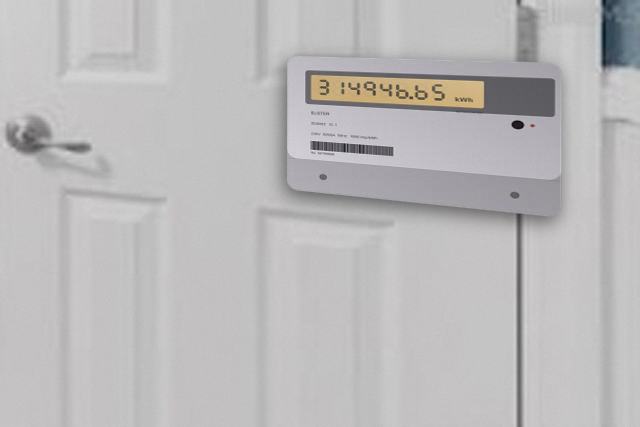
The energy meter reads 314946.65 kWh
